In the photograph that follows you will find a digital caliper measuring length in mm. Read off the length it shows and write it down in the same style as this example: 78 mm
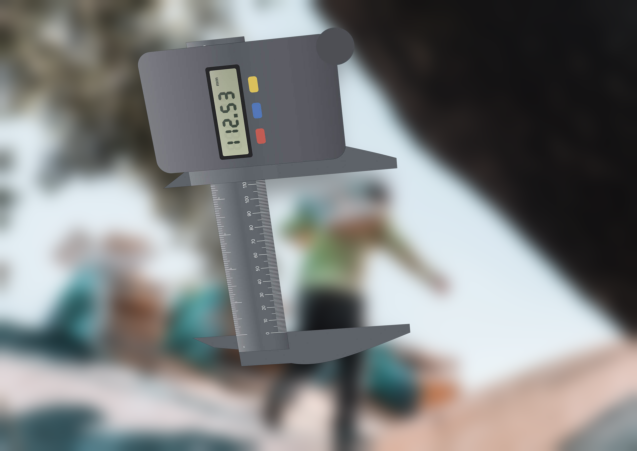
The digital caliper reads 112.53 mm
